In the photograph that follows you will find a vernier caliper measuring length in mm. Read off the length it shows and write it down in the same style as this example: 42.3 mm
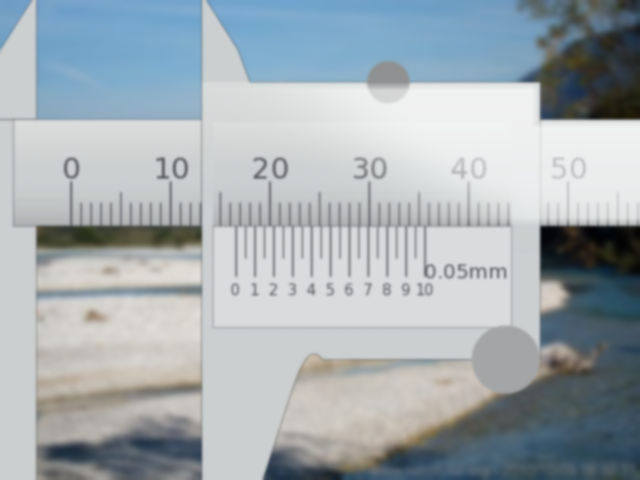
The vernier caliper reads 16.6 mm
